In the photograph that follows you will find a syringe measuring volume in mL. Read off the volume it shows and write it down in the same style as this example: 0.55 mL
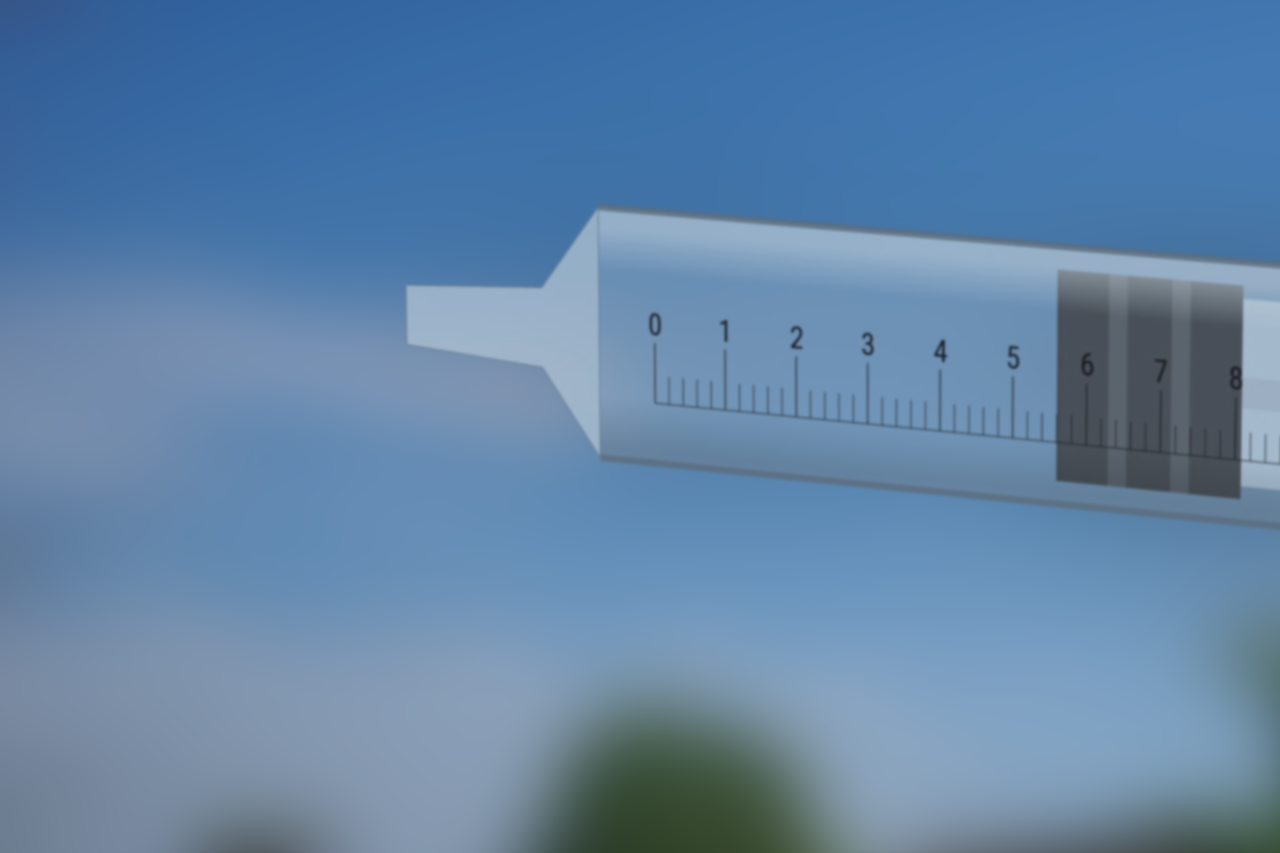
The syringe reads 5.6 mL
